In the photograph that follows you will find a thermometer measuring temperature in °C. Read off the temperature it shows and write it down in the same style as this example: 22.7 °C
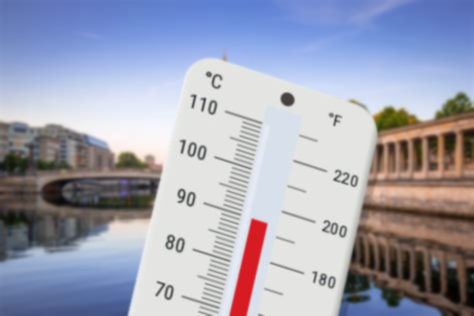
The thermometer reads 90 °C
